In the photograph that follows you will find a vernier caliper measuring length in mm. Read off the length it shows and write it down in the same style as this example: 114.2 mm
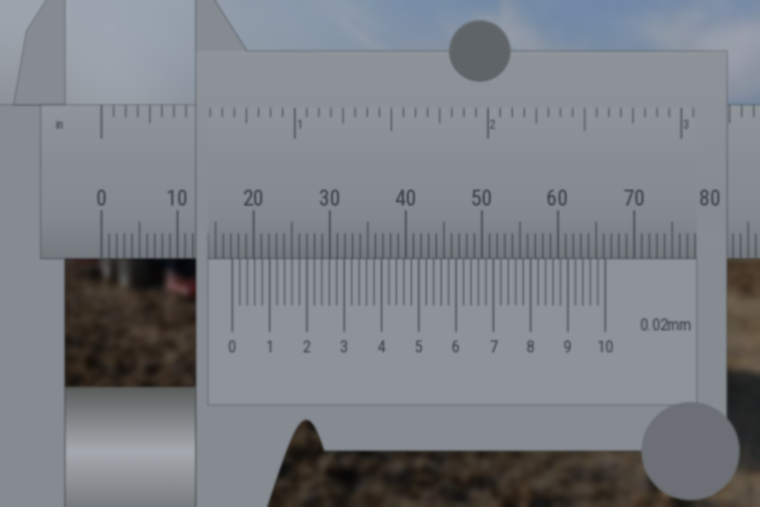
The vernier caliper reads 17.2 mm
